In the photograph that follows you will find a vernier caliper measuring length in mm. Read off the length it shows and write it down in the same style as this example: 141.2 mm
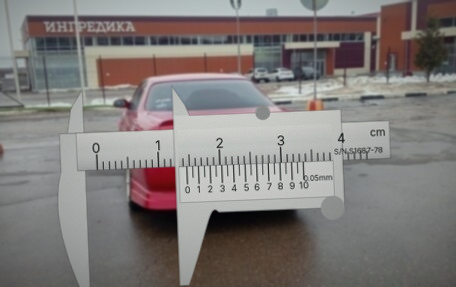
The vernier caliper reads 14.6 mm
